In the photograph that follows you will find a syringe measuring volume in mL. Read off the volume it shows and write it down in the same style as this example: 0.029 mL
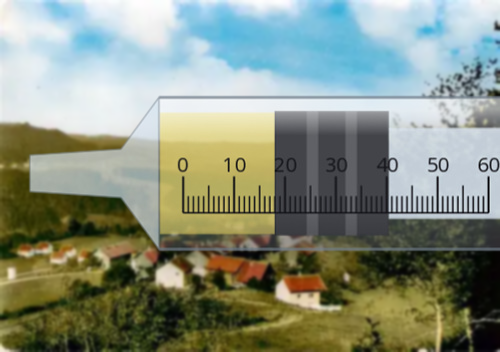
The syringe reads 18 mL
